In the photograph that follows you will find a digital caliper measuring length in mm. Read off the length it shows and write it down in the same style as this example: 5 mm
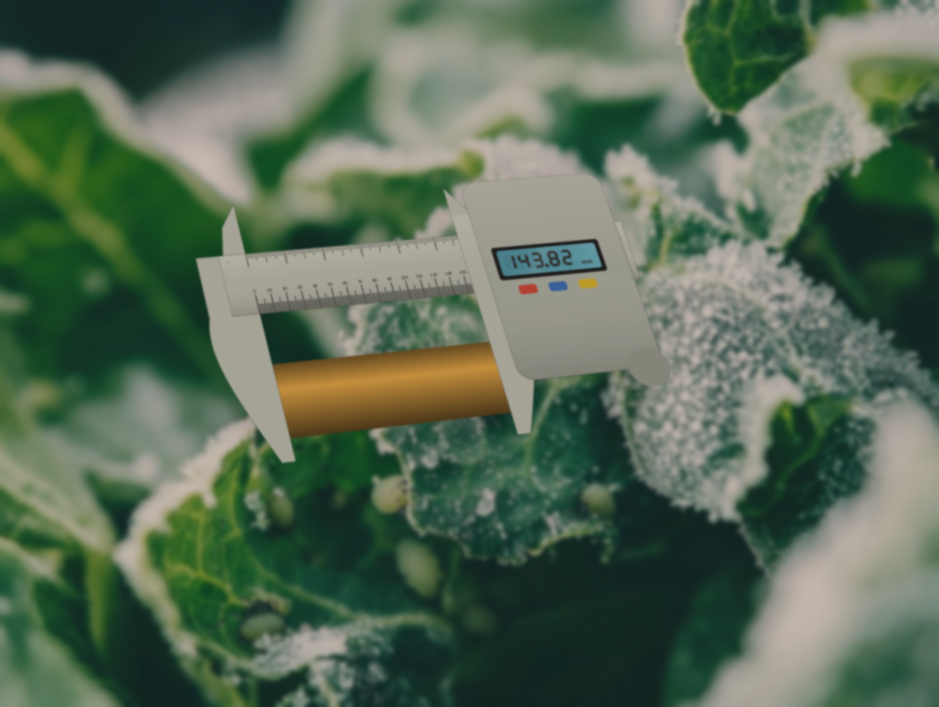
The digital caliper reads 143.82 mm
